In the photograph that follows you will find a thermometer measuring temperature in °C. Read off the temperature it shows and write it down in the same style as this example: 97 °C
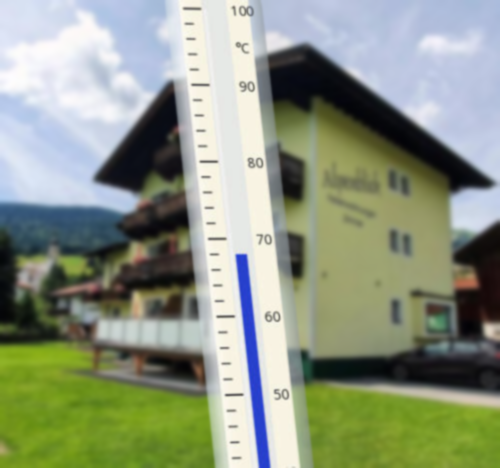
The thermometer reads 68 °C
